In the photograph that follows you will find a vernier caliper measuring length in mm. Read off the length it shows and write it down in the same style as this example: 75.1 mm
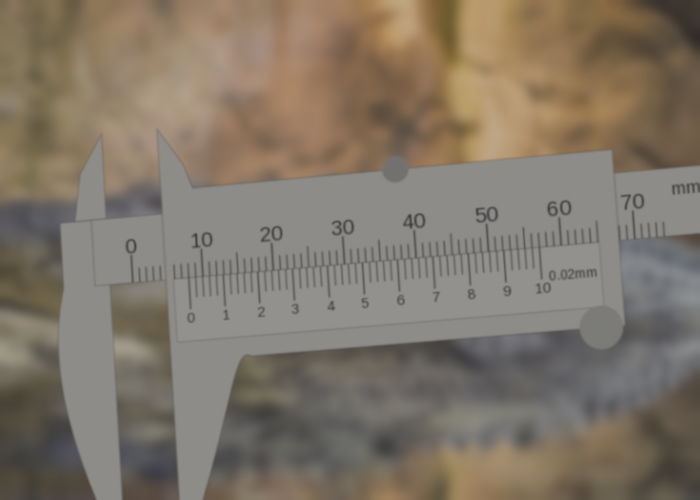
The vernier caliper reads 8.0 mm
